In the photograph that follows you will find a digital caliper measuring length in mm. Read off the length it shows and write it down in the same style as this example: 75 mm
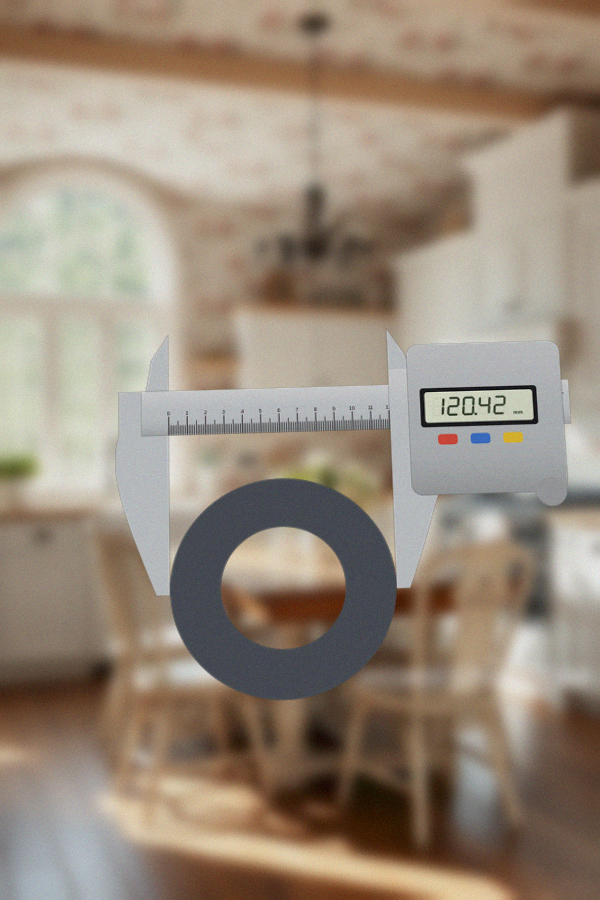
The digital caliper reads 120.42 mm
